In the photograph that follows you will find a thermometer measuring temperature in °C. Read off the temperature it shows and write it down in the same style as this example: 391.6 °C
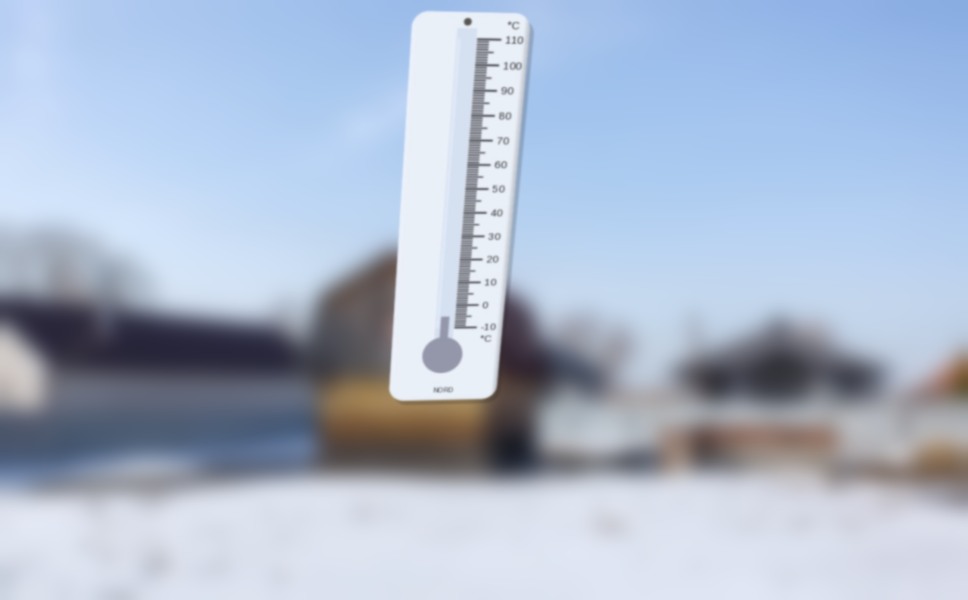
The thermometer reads -5 °C
